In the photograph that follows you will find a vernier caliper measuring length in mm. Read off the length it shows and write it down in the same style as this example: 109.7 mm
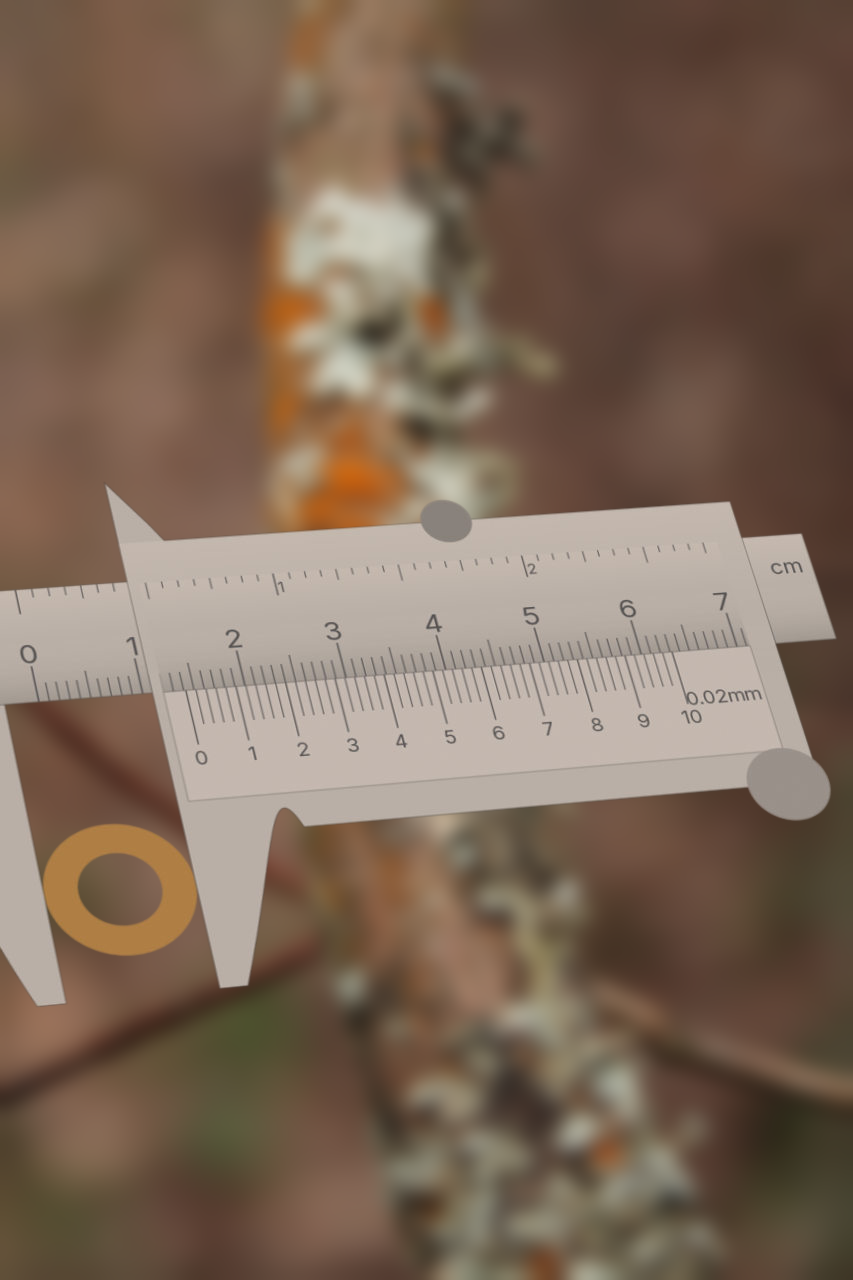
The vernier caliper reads 14.2 mm
